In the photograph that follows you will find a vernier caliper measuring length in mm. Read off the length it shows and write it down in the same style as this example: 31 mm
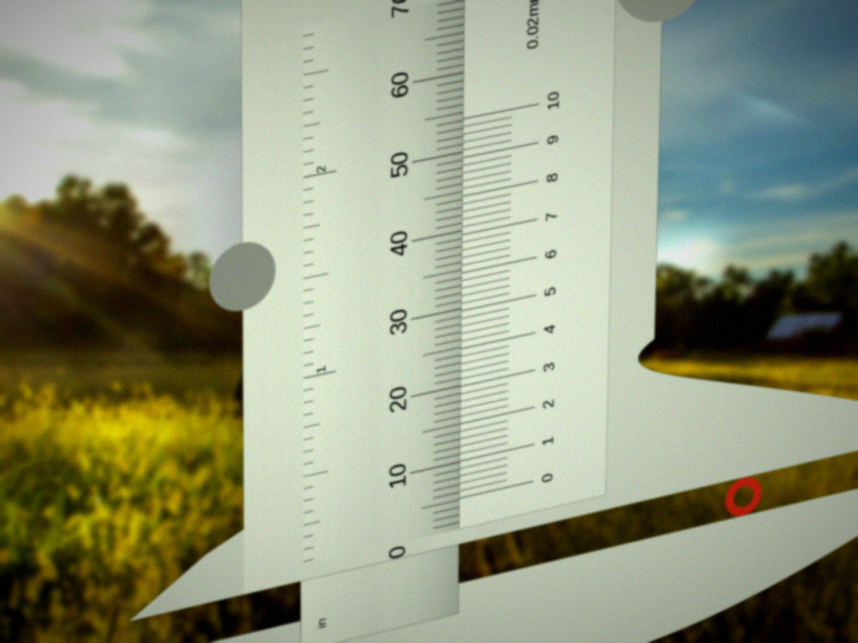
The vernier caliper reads 5.2 mm
